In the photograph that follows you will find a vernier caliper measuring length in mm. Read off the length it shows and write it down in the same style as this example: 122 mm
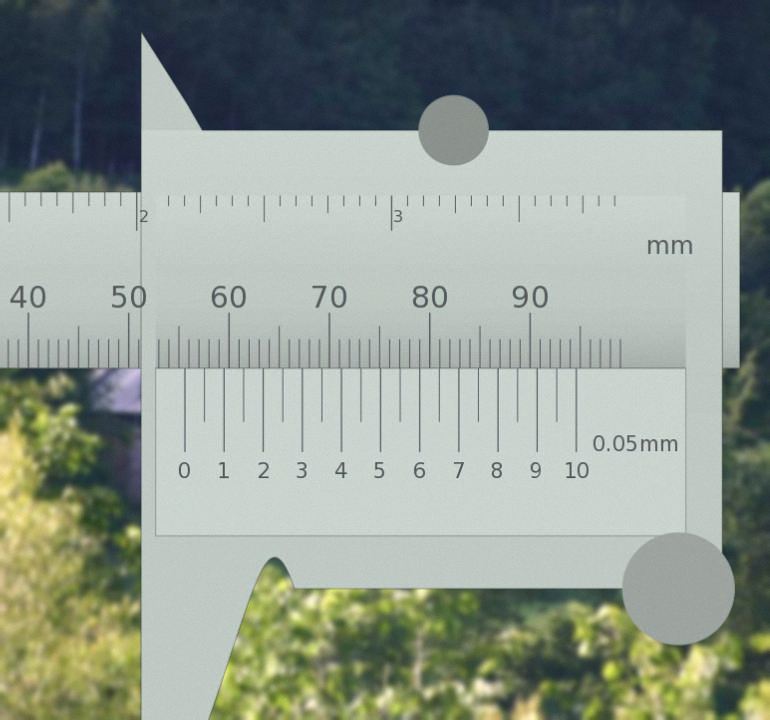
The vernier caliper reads 55.6 mm
